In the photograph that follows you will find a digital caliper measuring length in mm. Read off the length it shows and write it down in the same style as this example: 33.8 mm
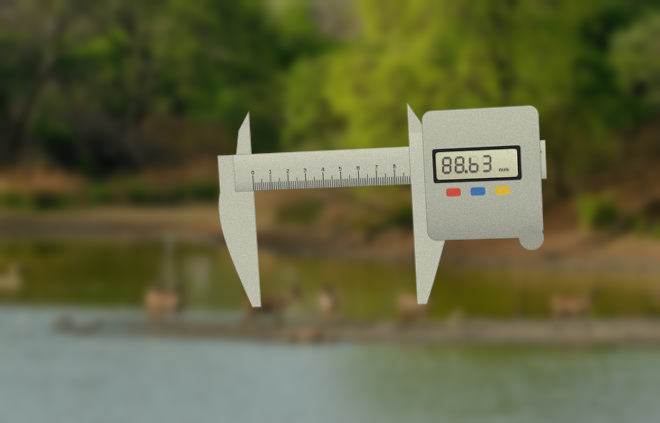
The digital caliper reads 88.63 mm
